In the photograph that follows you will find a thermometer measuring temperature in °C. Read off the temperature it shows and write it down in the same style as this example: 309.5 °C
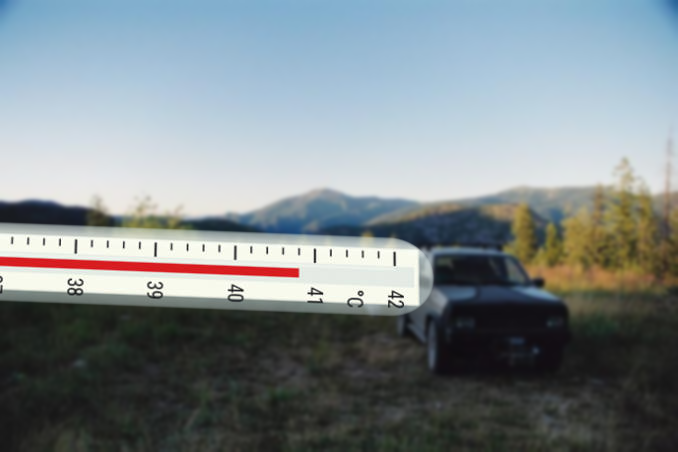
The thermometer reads 40.8 °C
